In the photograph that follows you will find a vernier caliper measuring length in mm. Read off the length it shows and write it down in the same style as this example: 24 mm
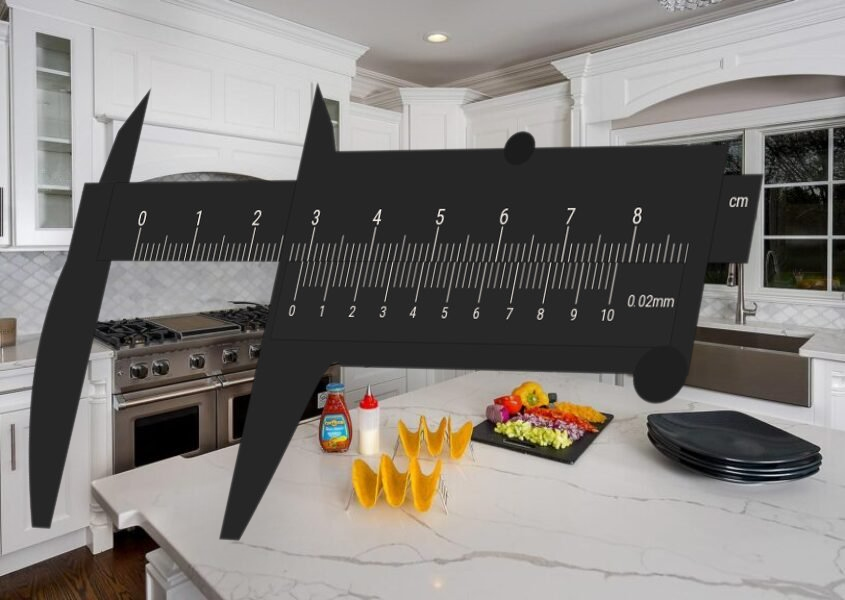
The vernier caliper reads 29.2 mm
